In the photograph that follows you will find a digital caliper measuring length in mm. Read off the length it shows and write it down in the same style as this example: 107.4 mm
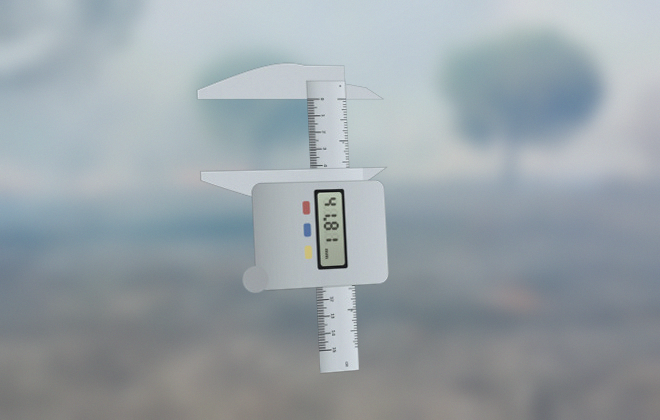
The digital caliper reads 41.81 mm
